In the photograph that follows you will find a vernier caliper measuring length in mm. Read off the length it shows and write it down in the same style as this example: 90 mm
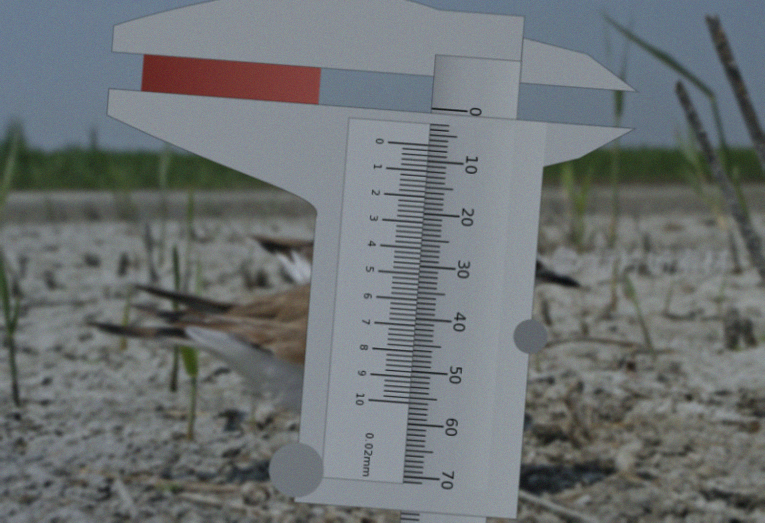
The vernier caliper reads 7.0 mm
